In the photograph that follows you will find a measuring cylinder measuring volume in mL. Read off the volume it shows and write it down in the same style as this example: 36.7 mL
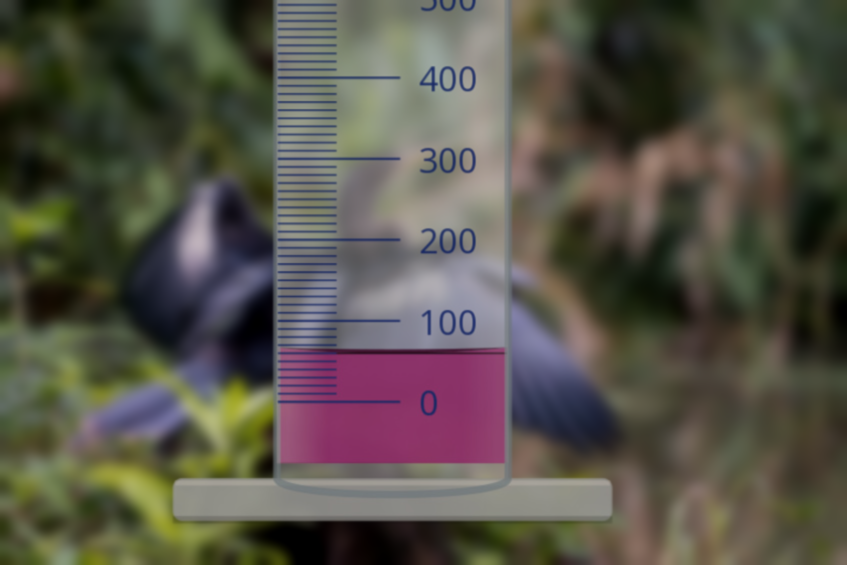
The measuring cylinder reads 60 mL
